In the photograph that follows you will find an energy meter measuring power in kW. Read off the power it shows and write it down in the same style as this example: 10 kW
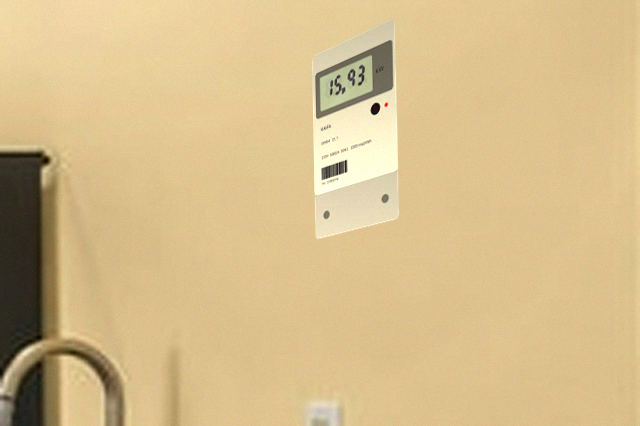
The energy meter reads 15.93 kW
